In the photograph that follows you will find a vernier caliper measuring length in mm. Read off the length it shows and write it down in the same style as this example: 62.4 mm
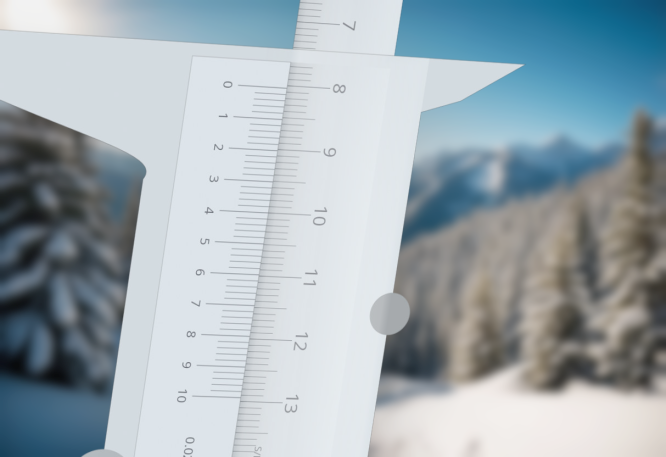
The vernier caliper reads 80.4 mm
